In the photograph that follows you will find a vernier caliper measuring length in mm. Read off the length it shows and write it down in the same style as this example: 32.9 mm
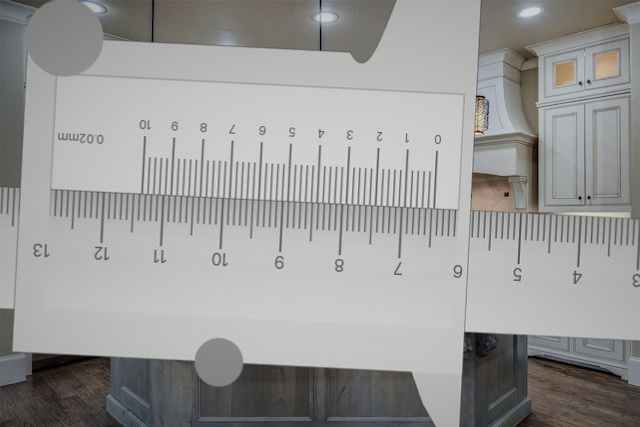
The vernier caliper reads 64.6 mm
